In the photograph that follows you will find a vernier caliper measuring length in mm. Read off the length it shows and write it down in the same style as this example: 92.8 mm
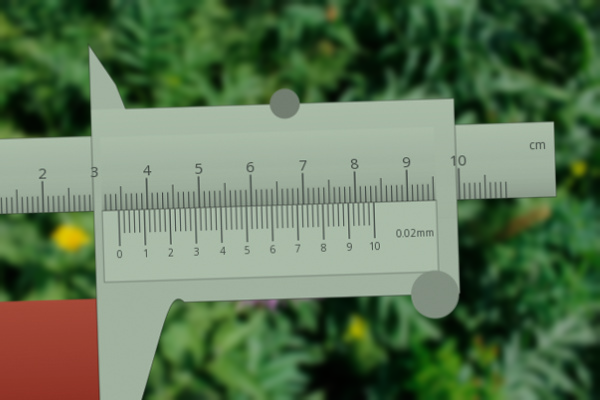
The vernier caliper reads 34.5 mm
